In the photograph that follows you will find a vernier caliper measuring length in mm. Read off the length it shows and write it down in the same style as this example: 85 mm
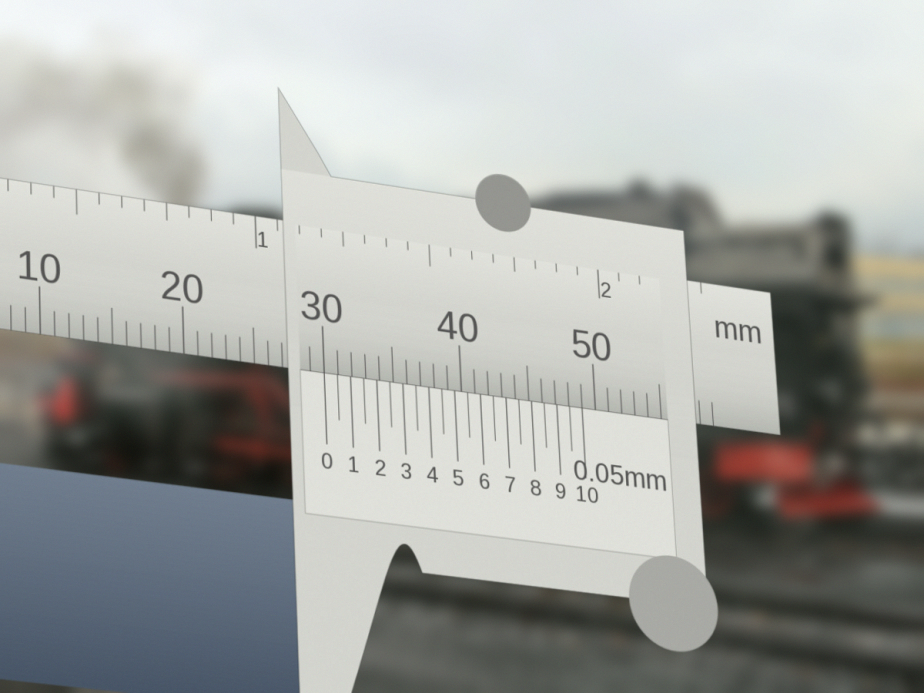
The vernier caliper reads 30.0 mm
